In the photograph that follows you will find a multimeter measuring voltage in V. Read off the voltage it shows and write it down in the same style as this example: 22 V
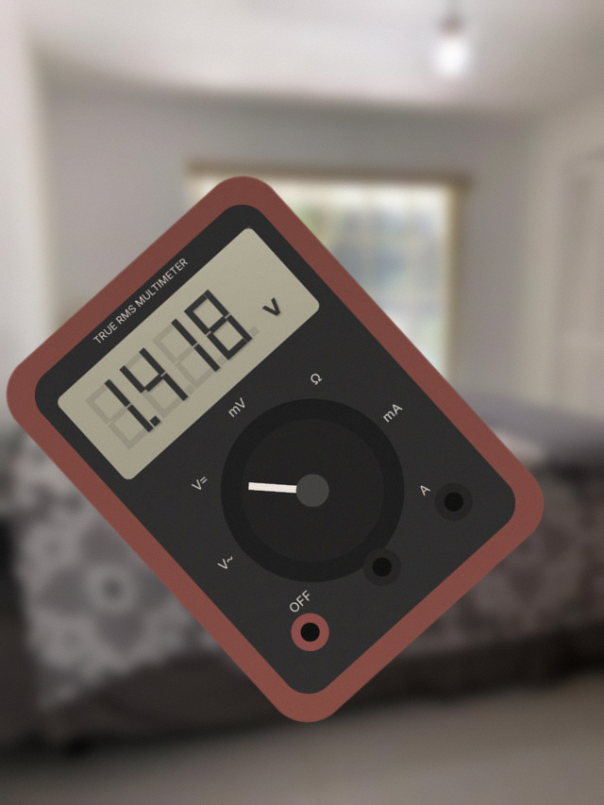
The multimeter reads 1.418 V
